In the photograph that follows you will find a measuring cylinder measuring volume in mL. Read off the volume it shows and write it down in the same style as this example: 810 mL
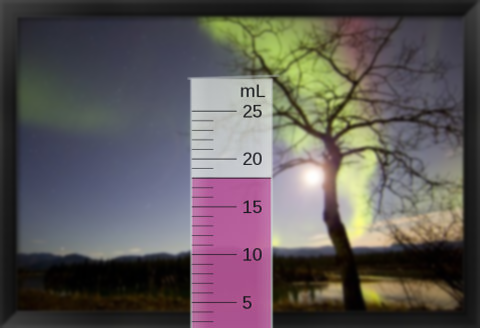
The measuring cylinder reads 18 mL
